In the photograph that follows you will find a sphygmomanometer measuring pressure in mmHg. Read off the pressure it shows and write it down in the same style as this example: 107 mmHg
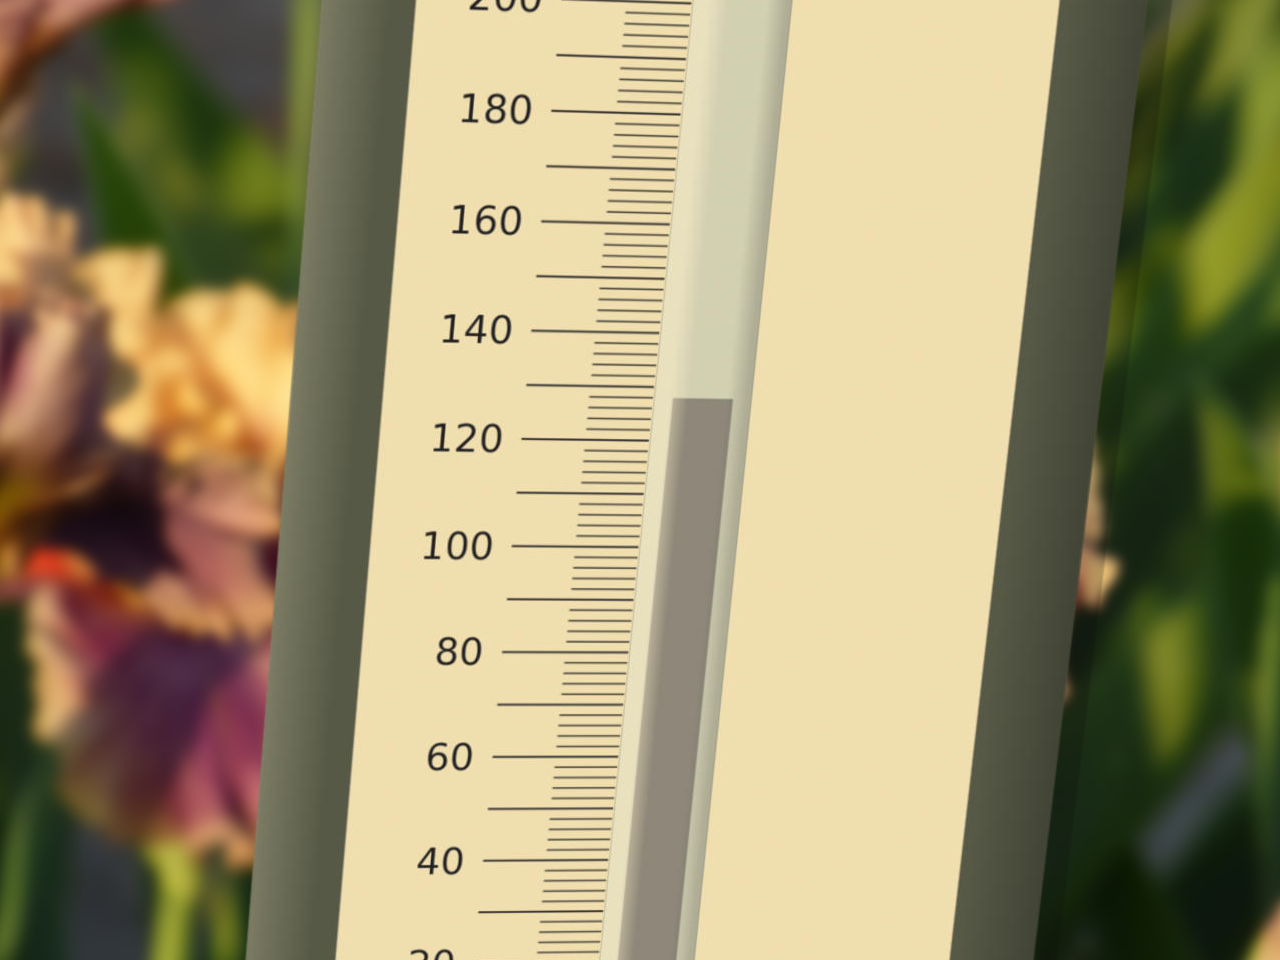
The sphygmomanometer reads 128 mmHg
